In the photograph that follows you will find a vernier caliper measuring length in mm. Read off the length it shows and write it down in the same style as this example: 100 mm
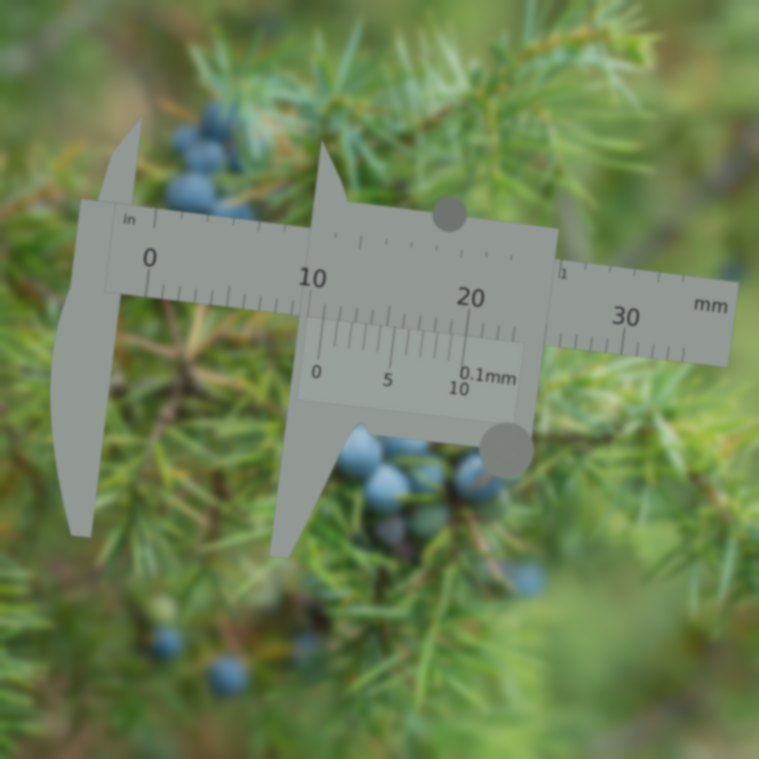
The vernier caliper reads 11.0 mm
